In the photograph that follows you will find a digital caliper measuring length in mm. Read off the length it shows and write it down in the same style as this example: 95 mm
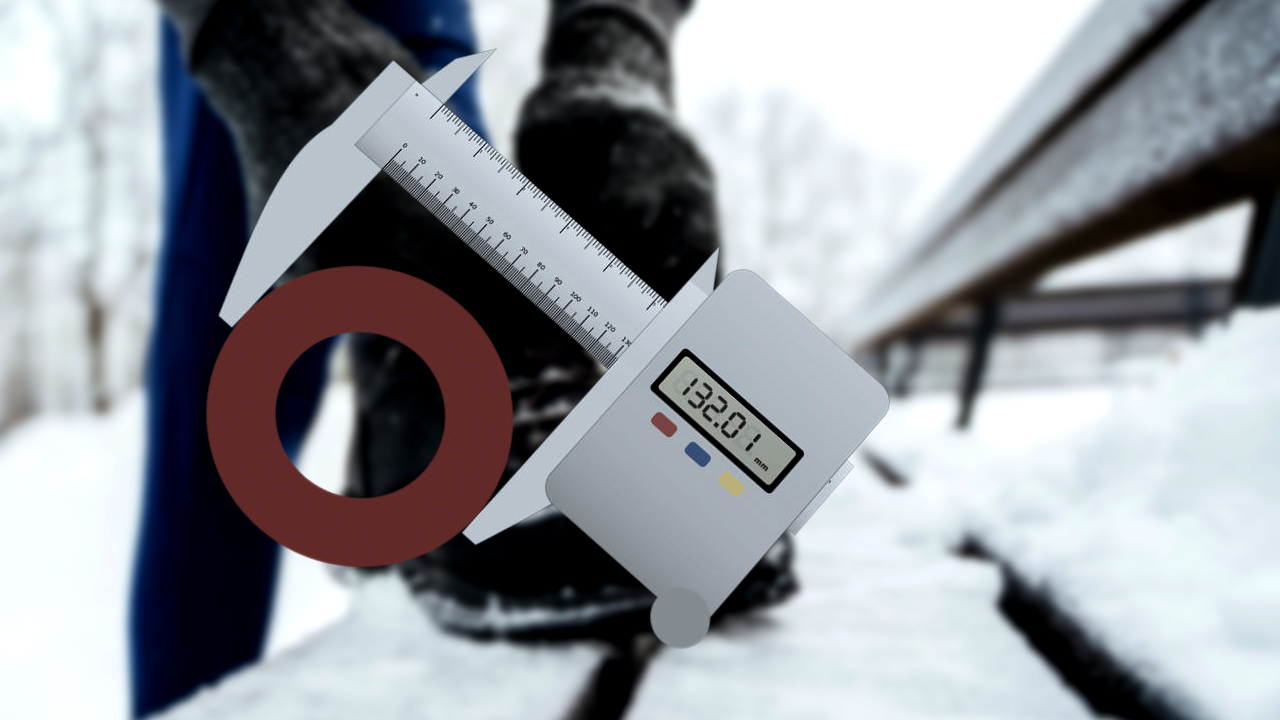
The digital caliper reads 132.01 mm
